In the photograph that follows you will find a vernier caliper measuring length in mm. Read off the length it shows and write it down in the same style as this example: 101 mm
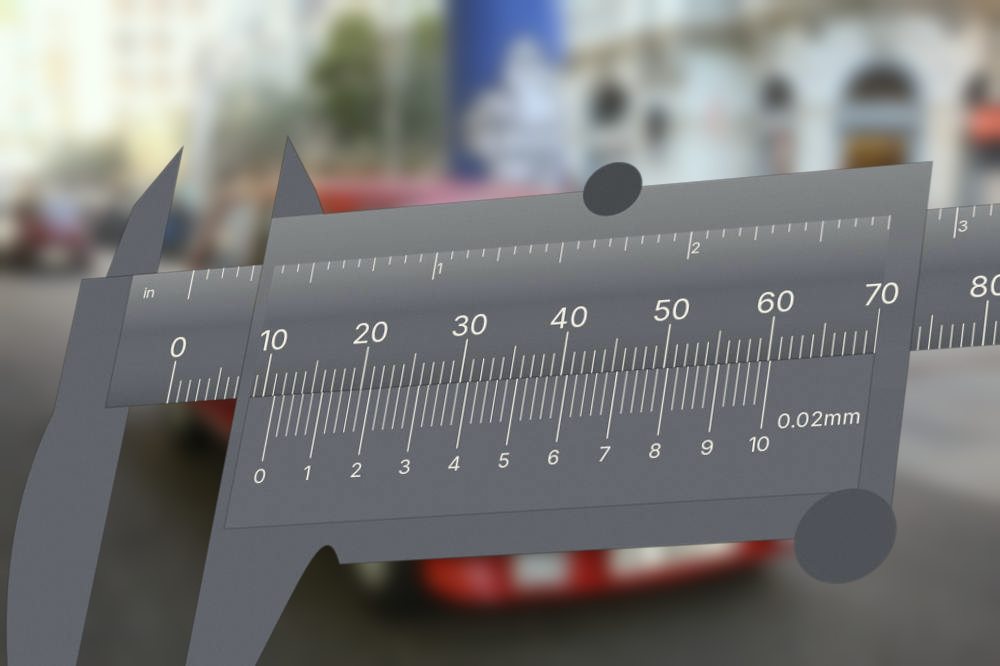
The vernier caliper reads 11.2 mm
